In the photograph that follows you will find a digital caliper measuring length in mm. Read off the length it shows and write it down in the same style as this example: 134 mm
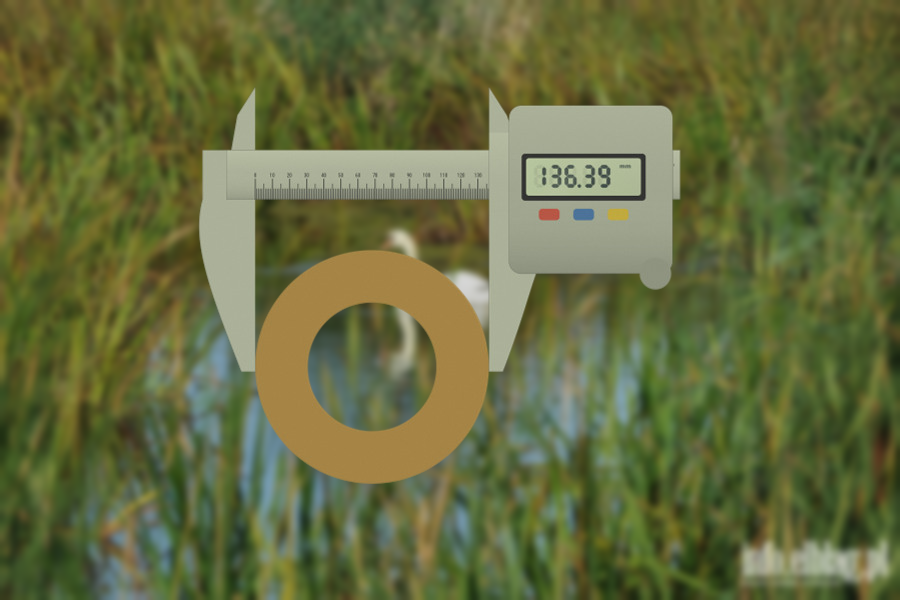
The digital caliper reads 136.39 mm
